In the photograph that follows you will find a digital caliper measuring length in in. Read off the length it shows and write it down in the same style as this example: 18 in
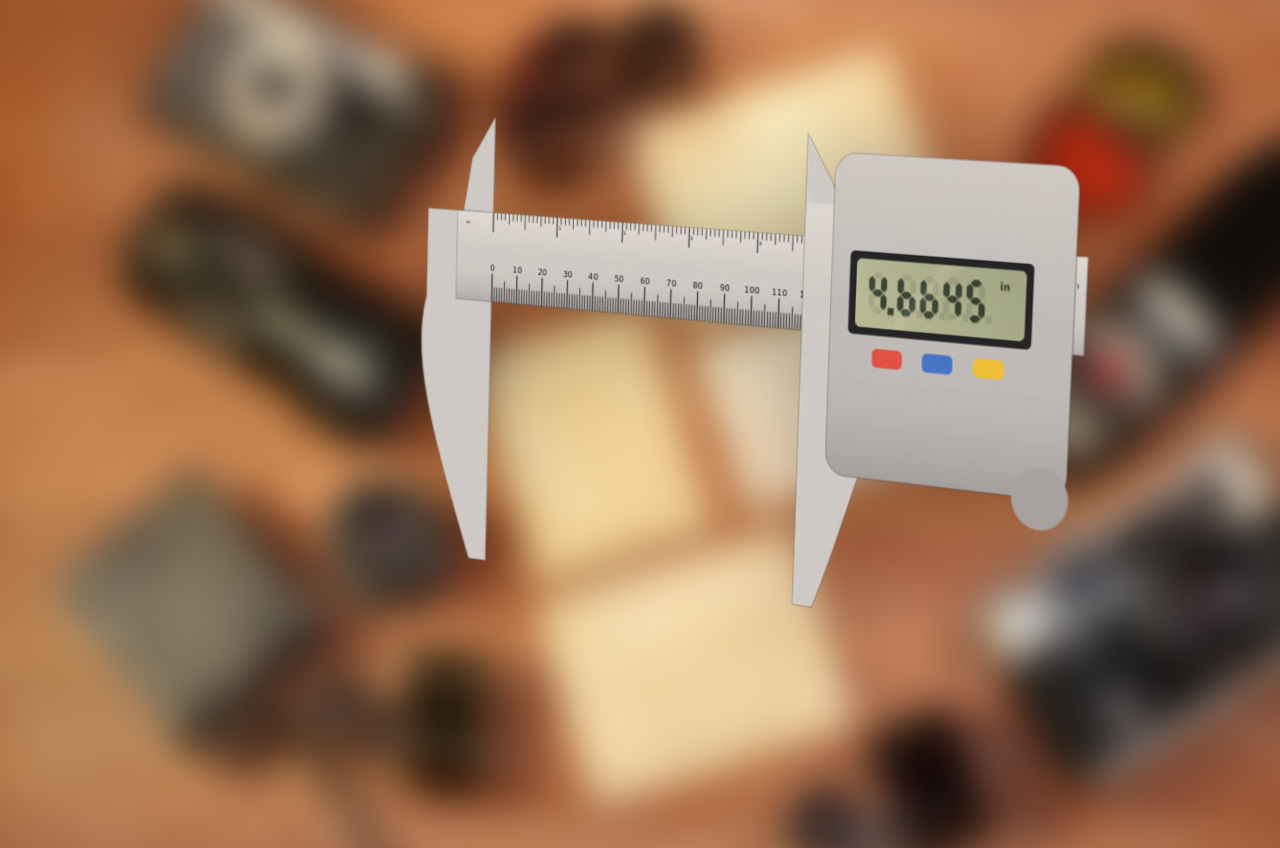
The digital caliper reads 4.6645 in
